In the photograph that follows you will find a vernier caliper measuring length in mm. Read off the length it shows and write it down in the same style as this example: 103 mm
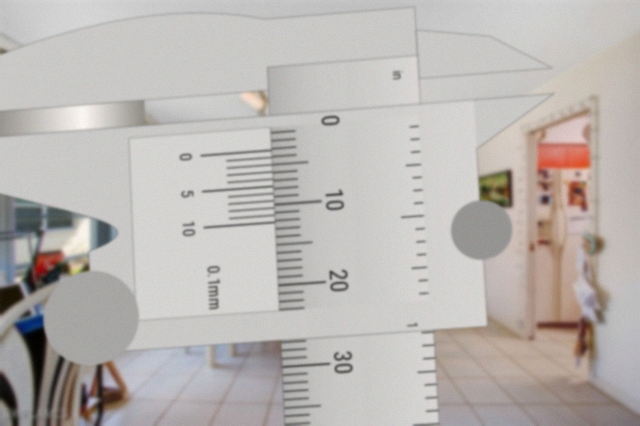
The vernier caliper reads 3.2 mm
